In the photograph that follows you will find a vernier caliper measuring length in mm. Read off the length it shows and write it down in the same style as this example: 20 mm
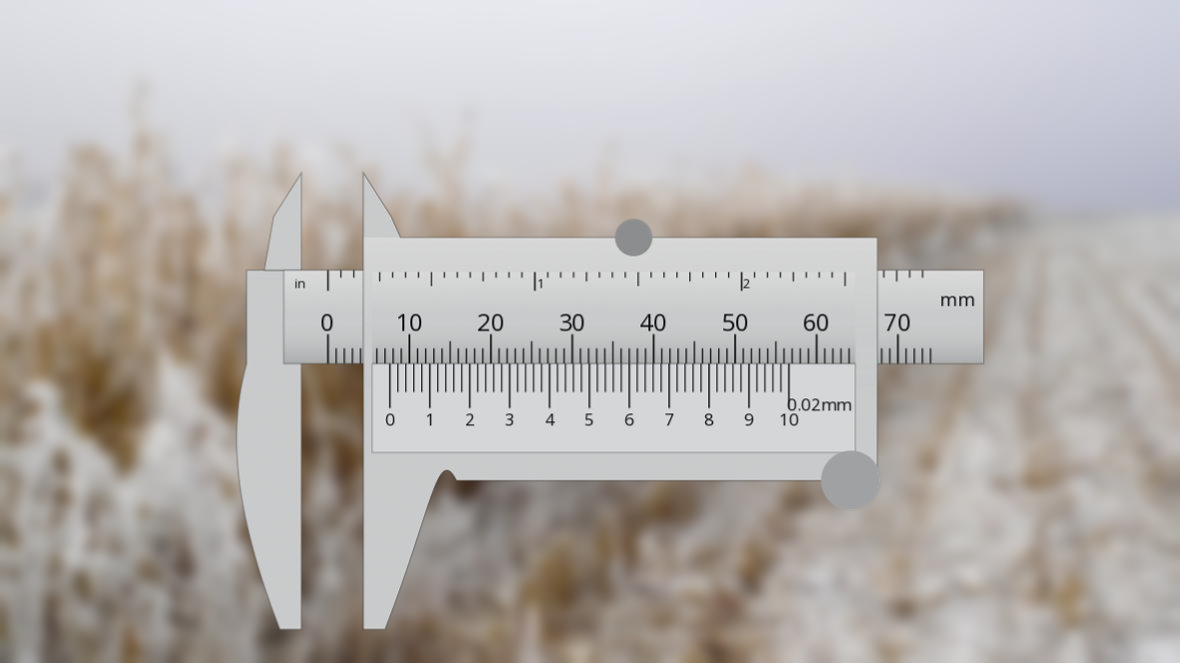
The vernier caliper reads 7.6 mm
